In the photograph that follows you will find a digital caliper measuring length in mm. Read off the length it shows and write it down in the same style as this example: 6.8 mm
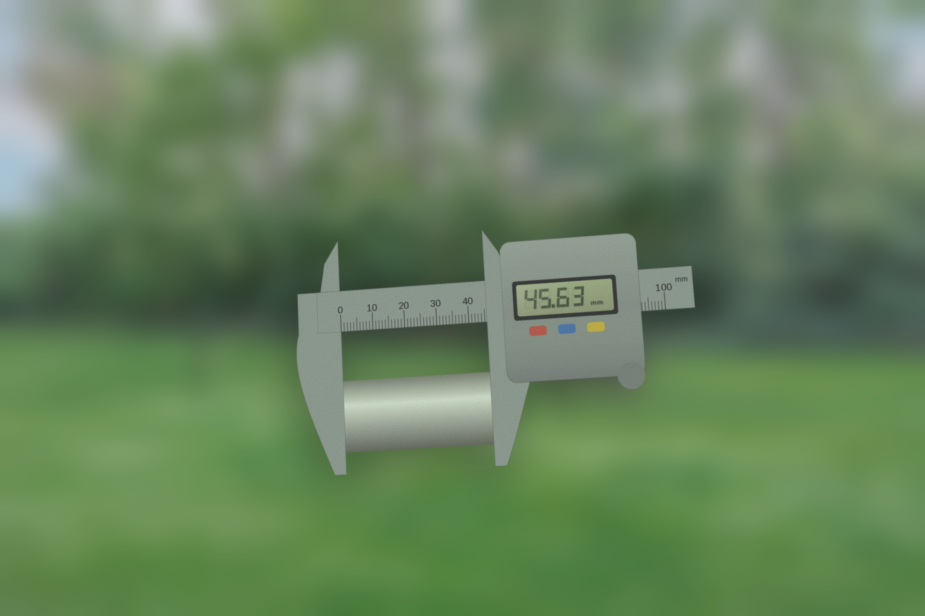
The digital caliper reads 45.63 mm
